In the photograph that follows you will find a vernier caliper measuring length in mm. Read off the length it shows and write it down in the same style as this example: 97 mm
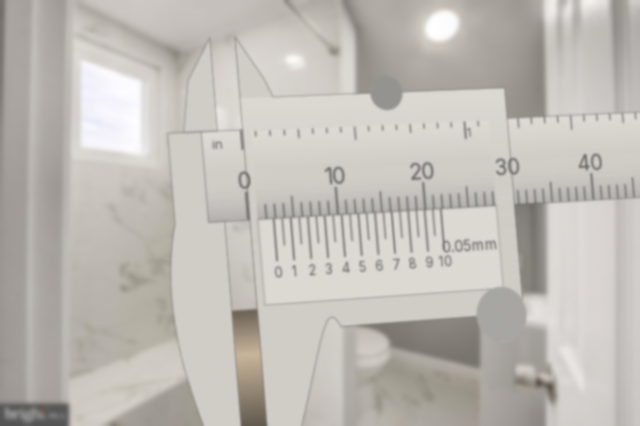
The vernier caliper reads 2.8 mm
